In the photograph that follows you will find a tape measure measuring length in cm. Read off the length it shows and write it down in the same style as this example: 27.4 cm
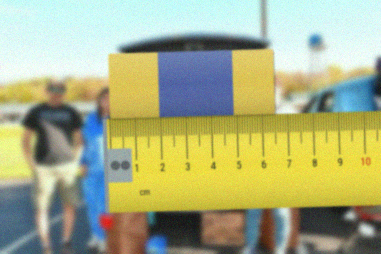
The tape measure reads 6.5 cm
